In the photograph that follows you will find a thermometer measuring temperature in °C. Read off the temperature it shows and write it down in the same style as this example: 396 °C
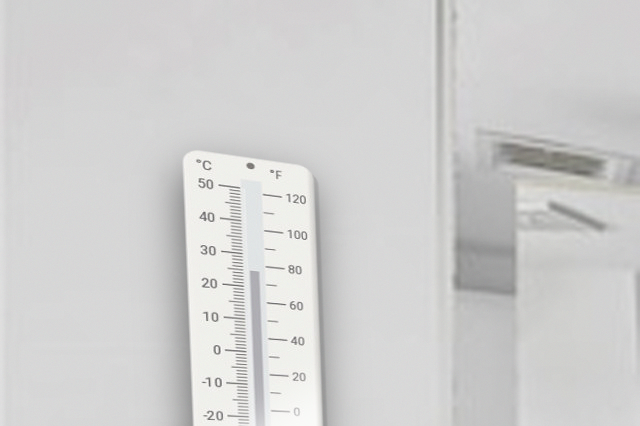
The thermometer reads 25 °C
